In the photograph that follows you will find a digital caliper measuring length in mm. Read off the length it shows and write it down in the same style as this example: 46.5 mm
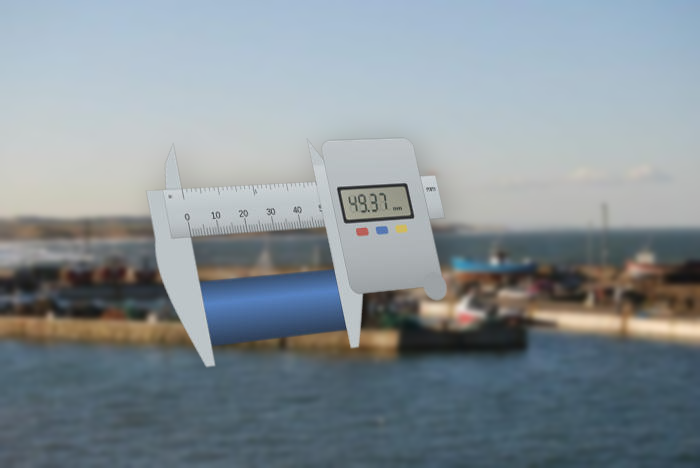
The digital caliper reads 49.37 mm
